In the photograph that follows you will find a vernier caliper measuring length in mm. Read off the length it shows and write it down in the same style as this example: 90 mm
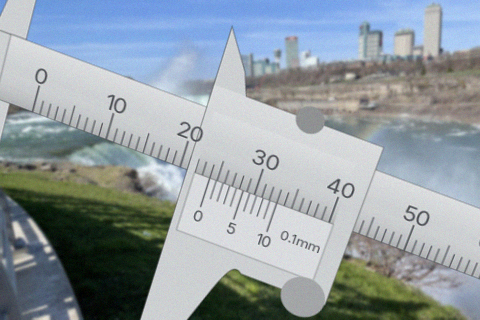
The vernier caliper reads 24.0 mm
